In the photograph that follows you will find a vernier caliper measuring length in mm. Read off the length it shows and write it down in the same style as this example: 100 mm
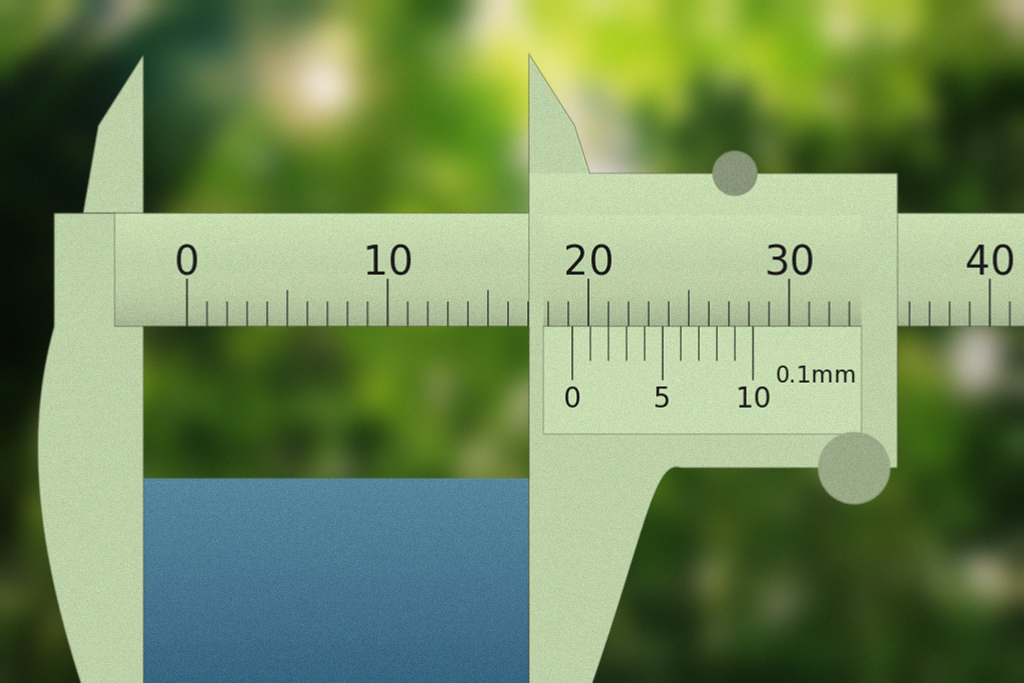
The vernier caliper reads 19.2 mm
